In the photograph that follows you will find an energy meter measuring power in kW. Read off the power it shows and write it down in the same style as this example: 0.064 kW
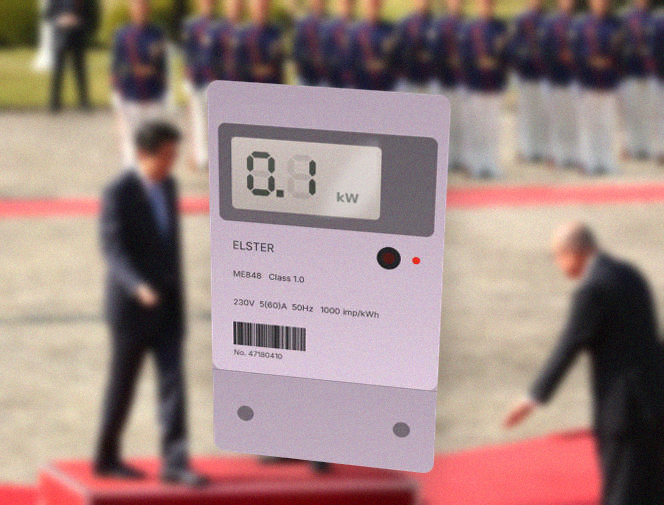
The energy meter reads 0.1 kW
